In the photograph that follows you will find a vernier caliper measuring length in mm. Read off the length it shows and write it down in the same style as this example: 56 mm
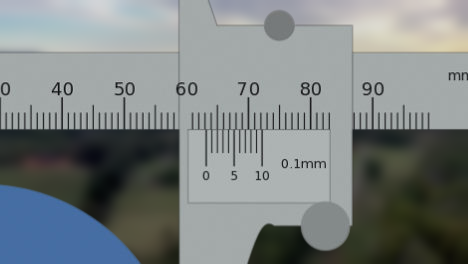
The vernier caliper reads 63.2 mm
